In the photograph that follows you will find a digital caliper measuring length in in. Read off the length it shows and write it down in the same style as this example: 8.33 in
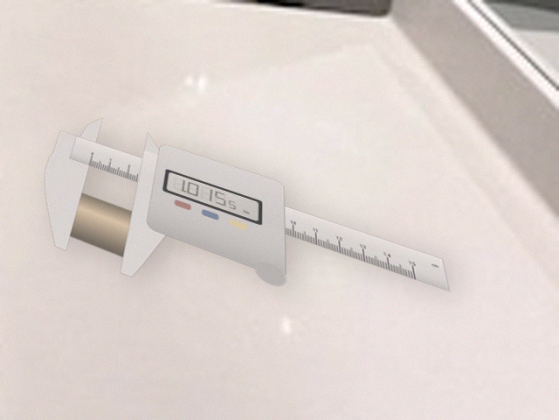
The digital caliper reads 1.0155 in
